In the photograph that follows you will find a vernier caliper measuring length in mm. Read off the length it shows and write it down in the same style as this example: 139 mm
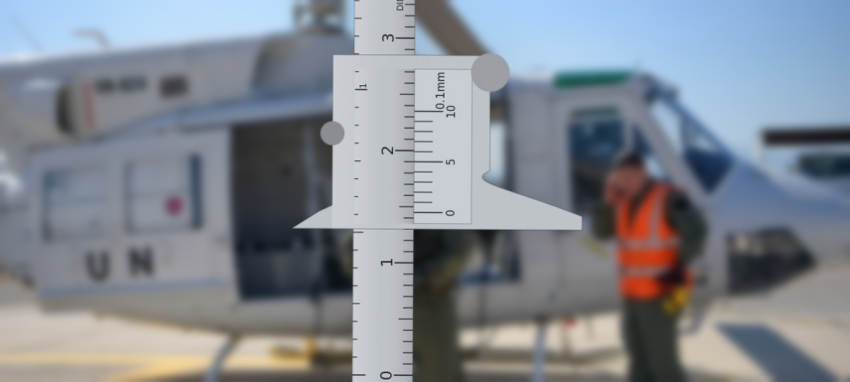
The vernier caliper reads 14.5 mm
